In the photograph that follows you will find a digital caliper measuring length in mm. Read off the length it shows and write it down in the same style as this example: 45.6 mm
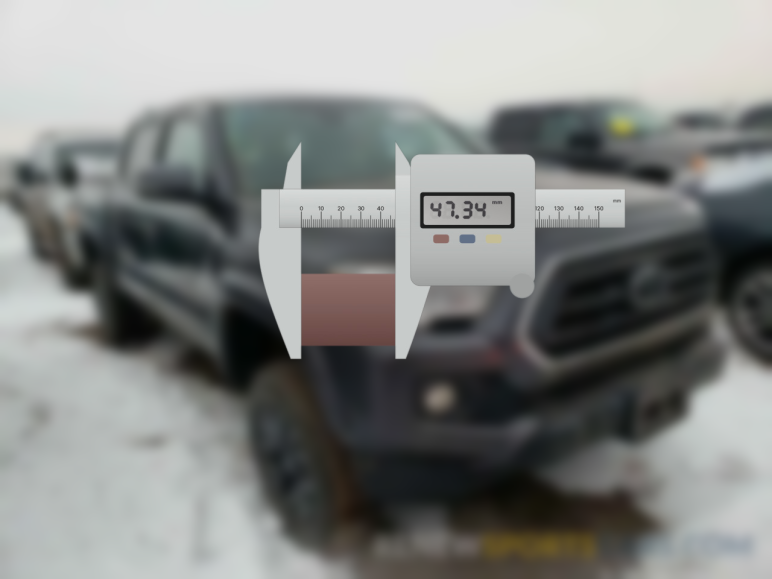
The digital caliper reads 47.34 mm
